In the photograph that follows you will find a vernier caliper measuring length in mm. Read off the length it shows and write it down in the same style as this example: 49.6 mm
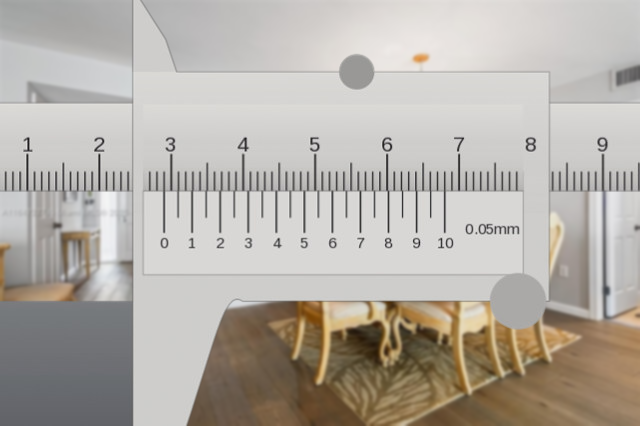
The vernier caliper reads 29.0 mm
